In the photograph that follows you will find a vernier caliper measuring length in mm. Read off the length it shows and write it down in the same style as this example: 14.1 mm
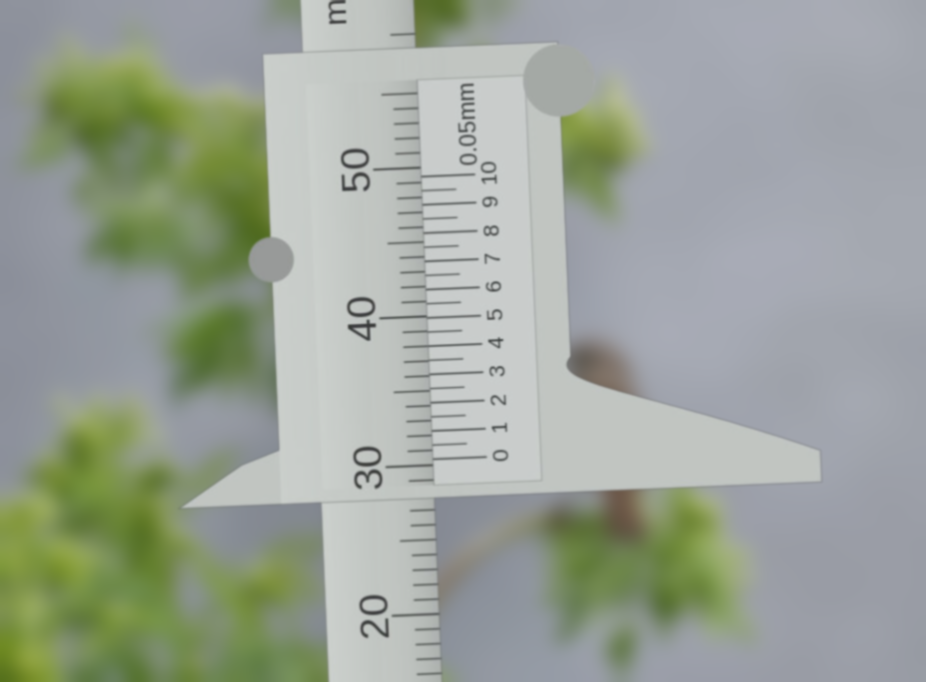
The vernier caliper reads 30.4 mm
